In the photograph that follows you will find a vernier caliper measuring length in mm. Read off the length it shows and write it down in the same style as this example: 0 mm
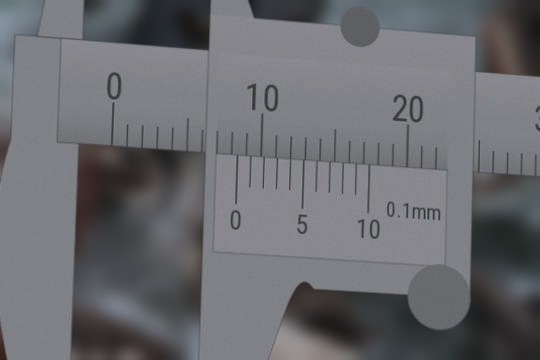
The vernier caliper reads 8.4 mm
